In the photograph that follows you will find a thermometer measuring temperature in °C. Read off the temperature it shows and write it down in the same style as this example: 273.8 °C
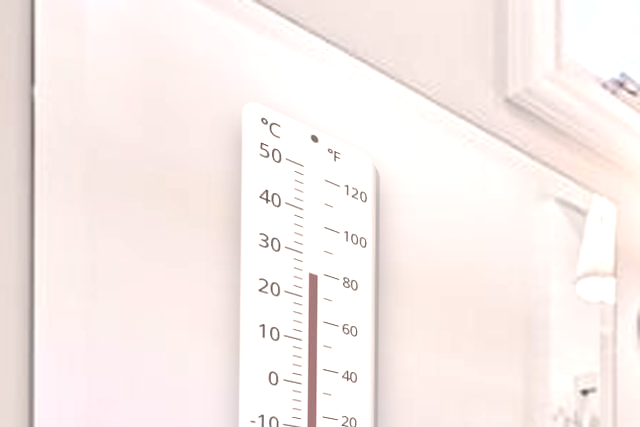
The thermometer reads 26 °C
